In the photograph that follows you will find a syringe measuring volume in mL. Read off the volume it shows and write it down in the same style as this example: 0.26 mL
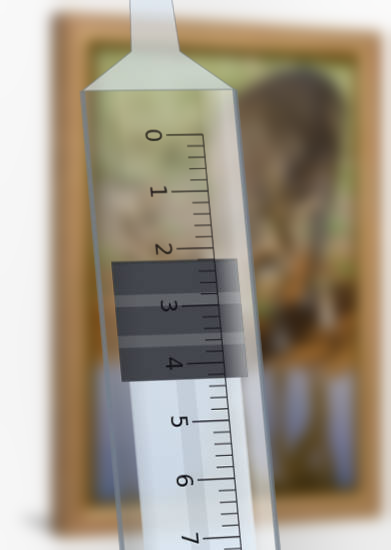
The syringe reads 2.2 mL
